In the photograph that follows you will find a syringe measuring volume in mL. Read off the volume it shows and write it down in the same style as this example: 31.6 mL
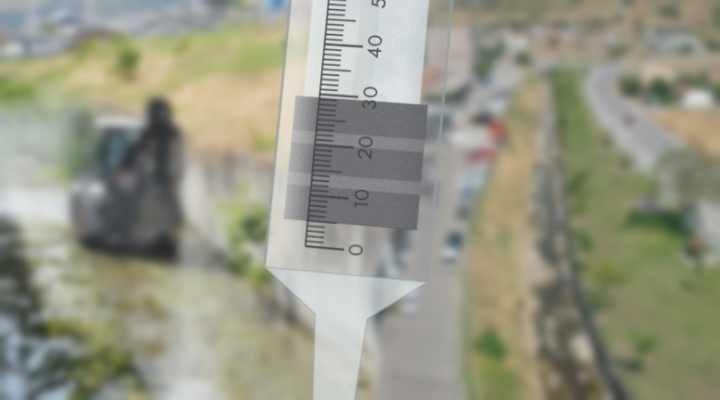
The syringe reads 5 mL
